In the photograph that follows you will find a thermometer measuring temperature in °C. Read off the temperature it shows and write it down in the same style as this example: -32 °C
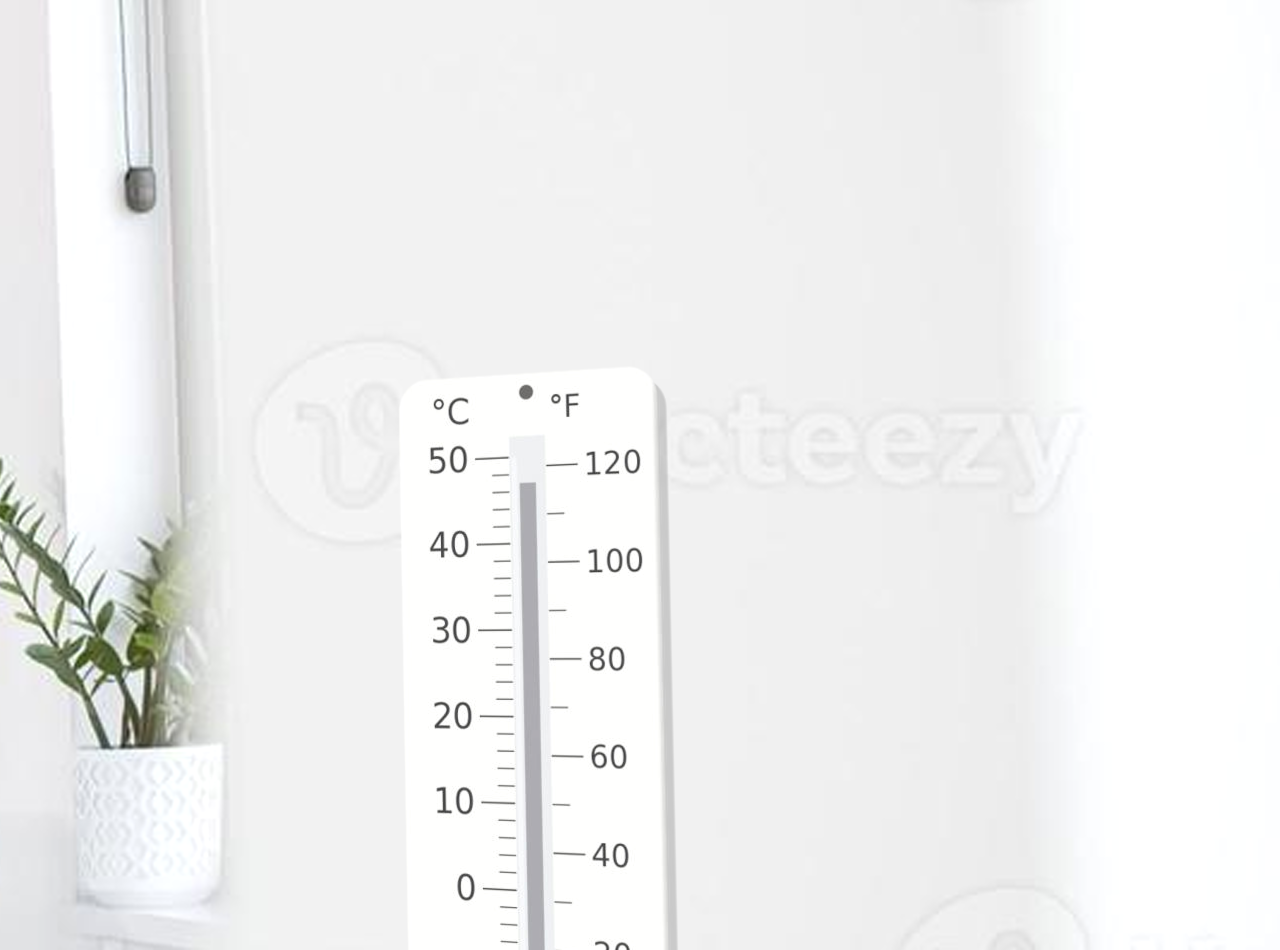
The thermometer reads 47 °C
